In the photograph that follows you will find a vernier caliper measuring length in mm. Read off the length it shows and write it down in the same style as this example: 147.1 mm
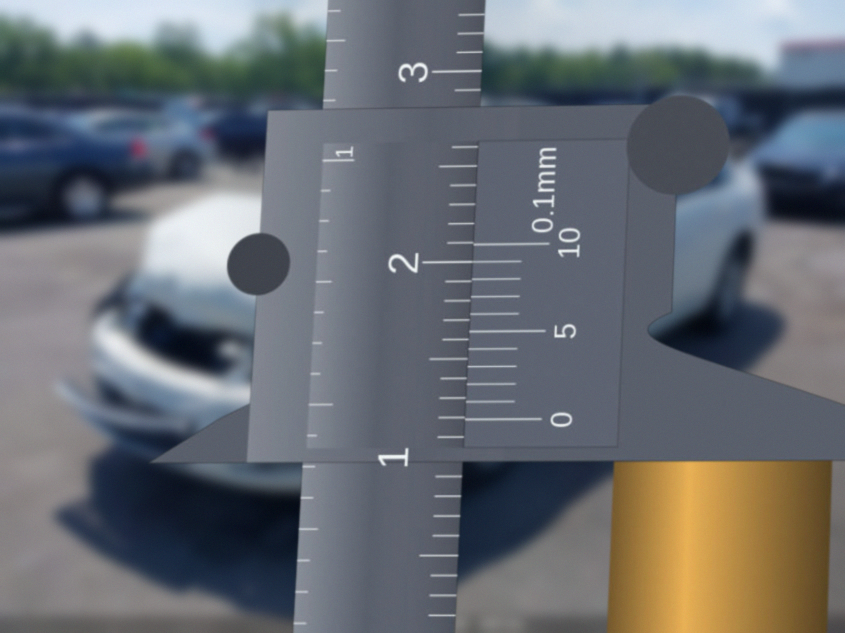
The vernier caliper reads 11.9 mm
